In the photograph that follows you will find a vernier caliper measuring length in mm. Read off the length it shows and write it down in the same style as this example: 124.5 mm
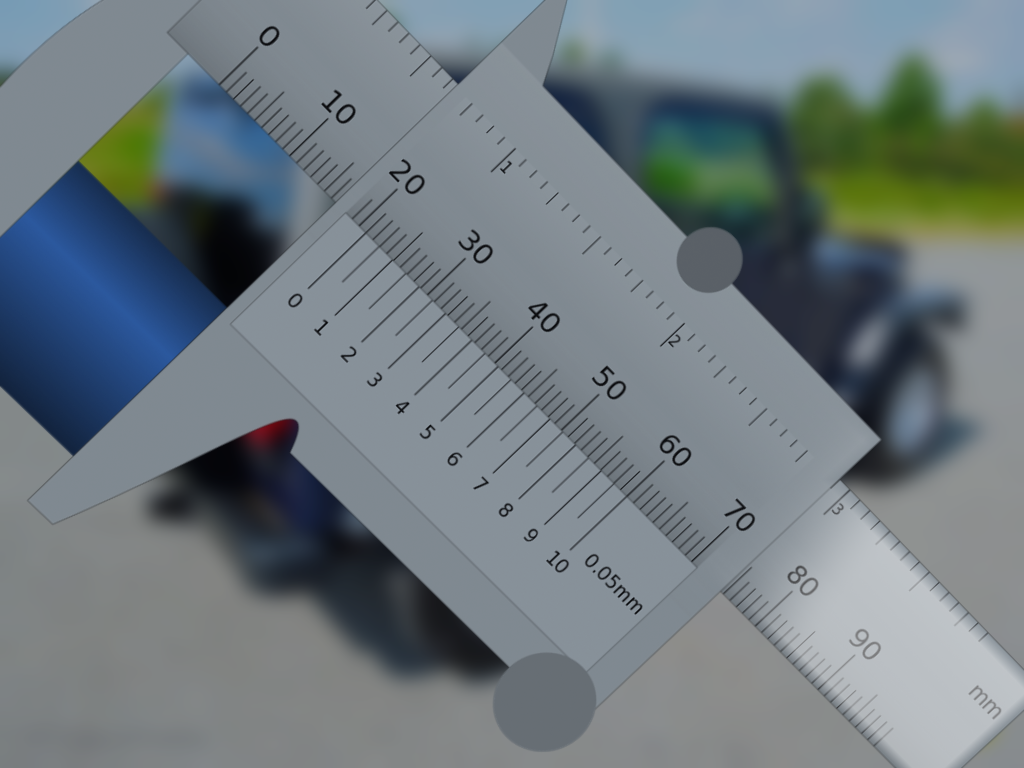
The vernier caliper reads 21.0 mm
